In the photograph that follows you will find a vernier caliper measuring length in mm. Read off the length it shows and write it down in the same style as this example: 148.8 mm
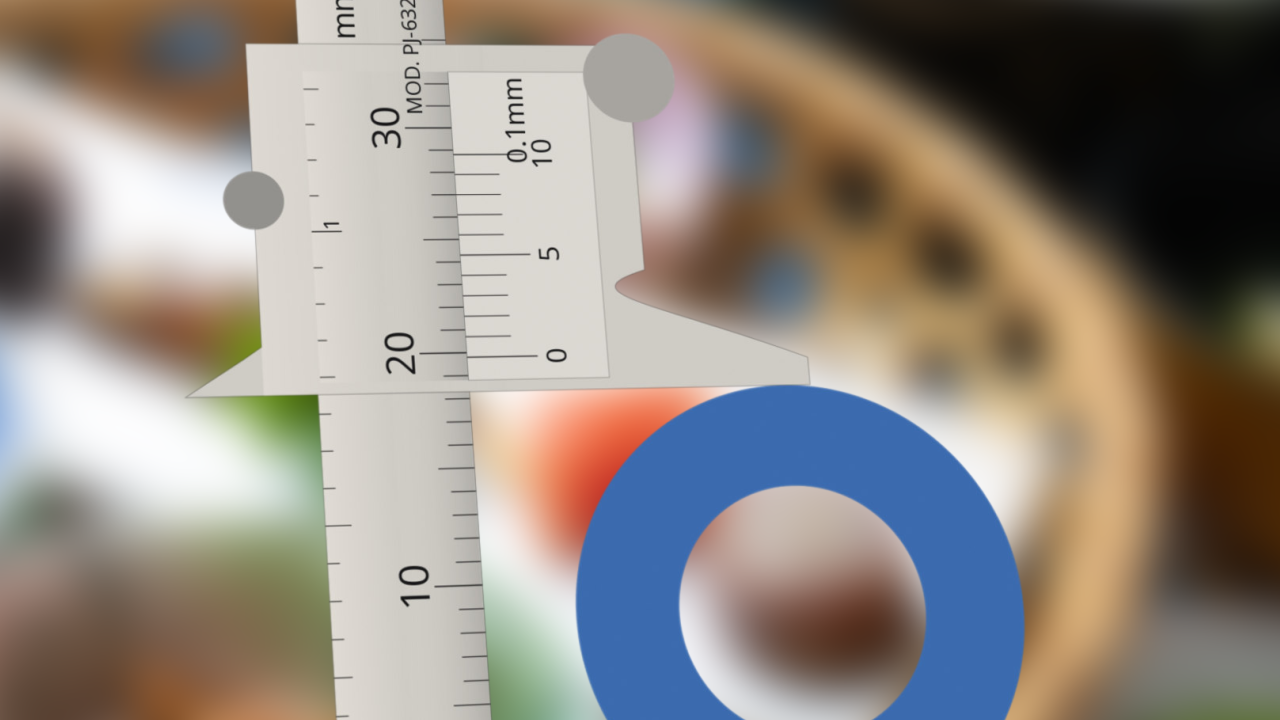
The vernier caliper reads 19.8 mm
